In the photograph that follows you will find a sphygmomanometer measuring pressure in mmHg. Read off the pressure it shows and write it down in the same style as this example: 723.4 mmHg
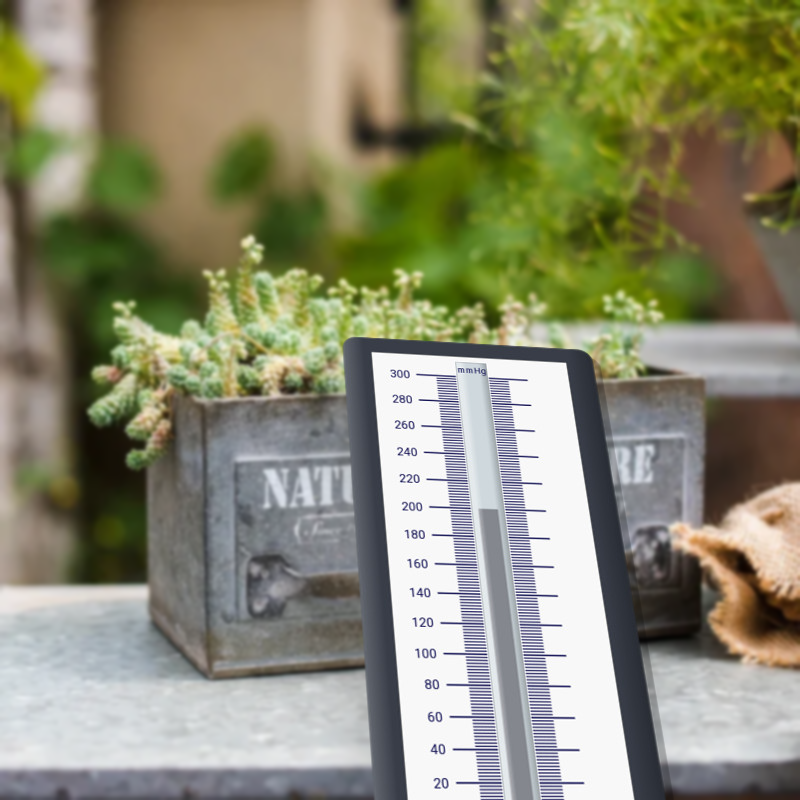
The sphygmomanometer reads 200 mmHg
